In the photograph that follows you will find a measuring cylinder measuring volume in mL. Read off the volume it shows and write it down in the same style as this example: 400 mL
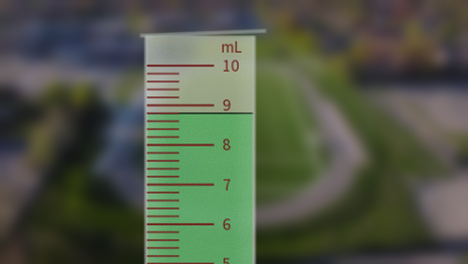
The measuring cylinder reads 8.8 mL
